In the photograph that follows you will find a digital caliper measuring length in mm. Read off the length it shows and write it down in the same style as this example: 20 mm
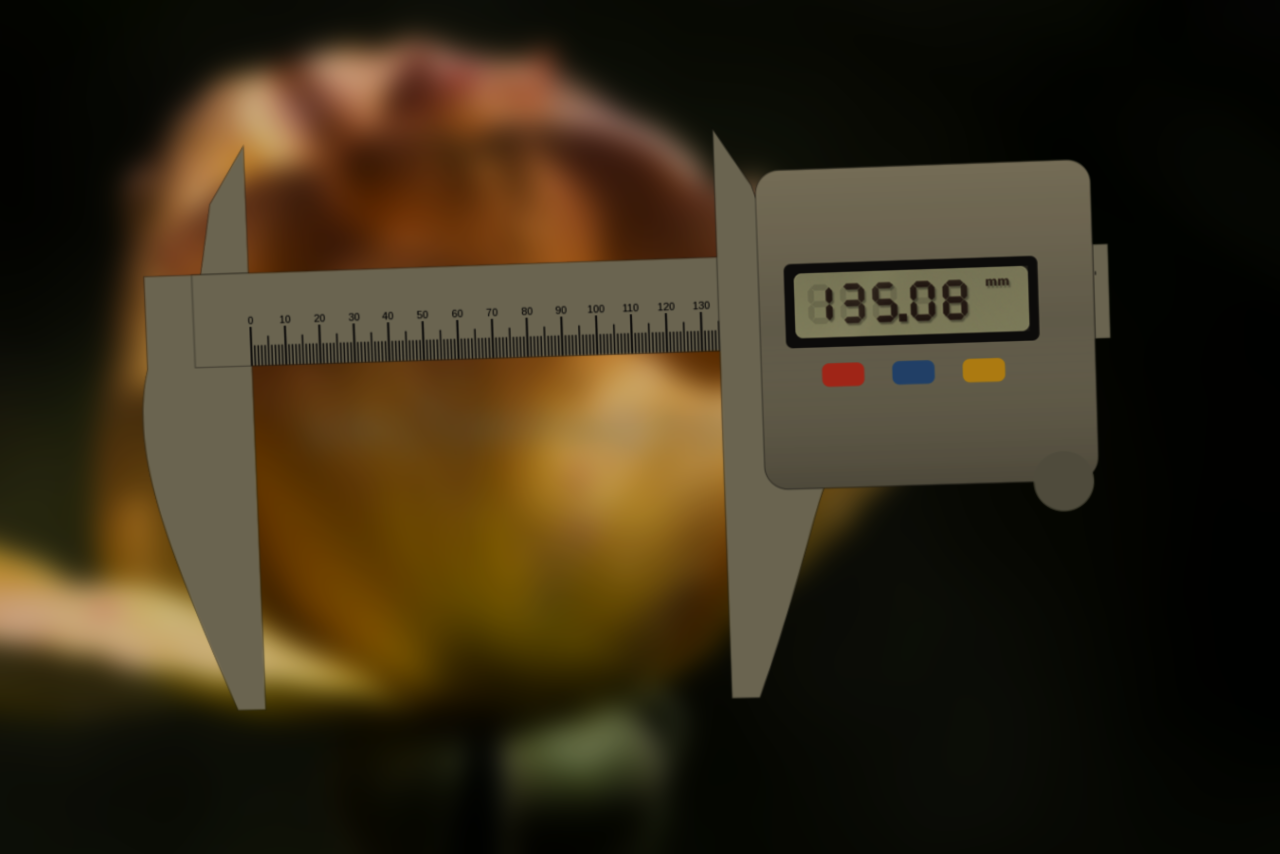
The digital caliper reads 135.08 mm
